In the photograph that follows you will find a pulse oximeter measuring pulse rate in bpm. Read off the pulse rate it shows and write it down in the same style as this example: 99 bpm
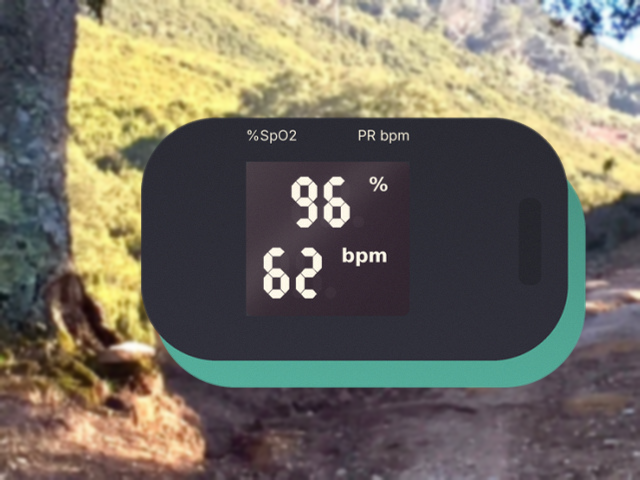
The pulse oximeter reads 62 bpm
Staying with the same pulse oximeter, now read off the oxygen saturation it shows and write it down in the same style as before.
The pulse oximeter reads 96 %
